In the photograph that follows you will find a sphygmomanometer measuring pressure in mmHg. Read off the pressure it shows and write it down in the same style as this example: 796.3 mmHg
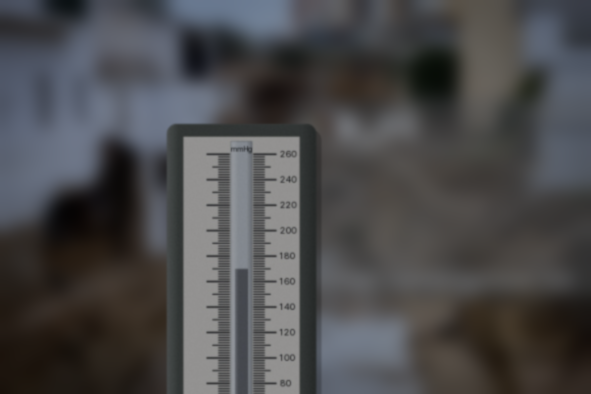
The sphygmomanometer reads 170 mmHg
